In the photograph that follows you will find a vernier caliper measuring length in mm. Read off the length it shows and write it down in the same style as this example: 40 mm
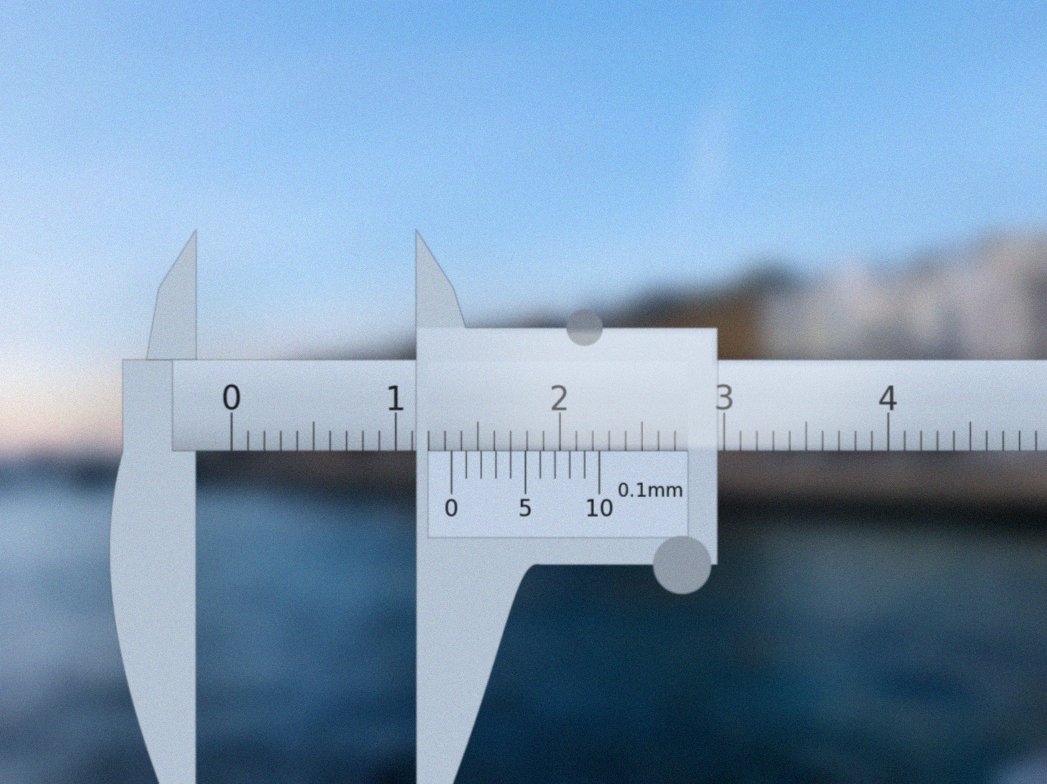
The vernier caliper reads 13.4 mm
